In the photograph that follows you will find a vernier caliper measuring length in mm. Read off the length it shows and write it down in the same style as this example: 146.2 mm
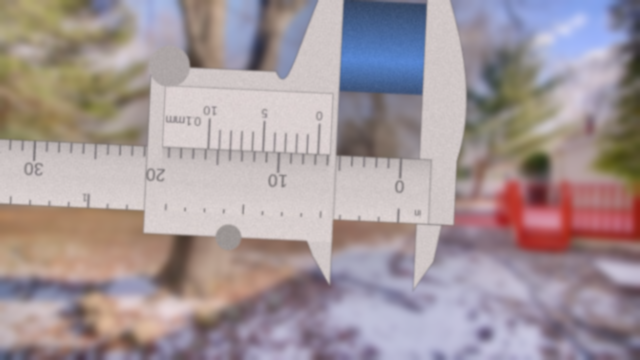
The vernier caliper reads 6.8 mm
